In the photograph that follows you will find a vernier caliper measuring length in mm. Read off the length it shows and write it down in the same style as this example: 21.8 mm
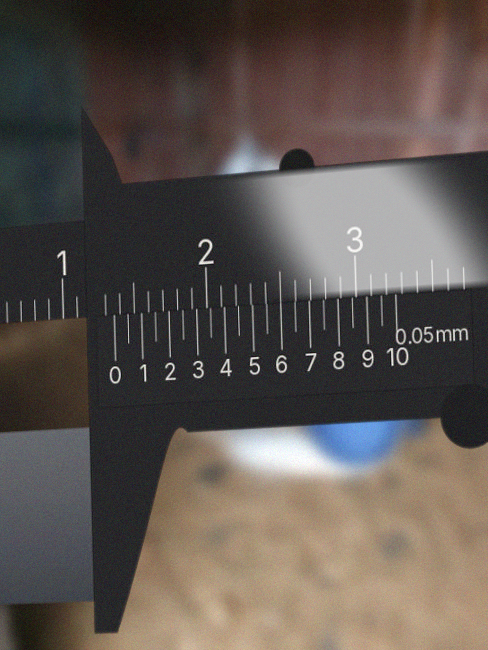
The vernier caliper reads 13.6 mm
